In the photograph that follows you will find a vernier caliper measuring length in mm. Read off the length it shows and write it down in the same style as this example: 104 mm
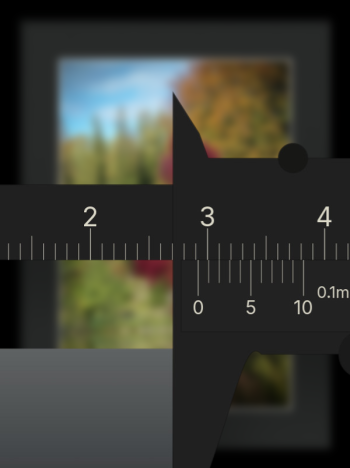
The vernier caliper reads 29.2 mm
